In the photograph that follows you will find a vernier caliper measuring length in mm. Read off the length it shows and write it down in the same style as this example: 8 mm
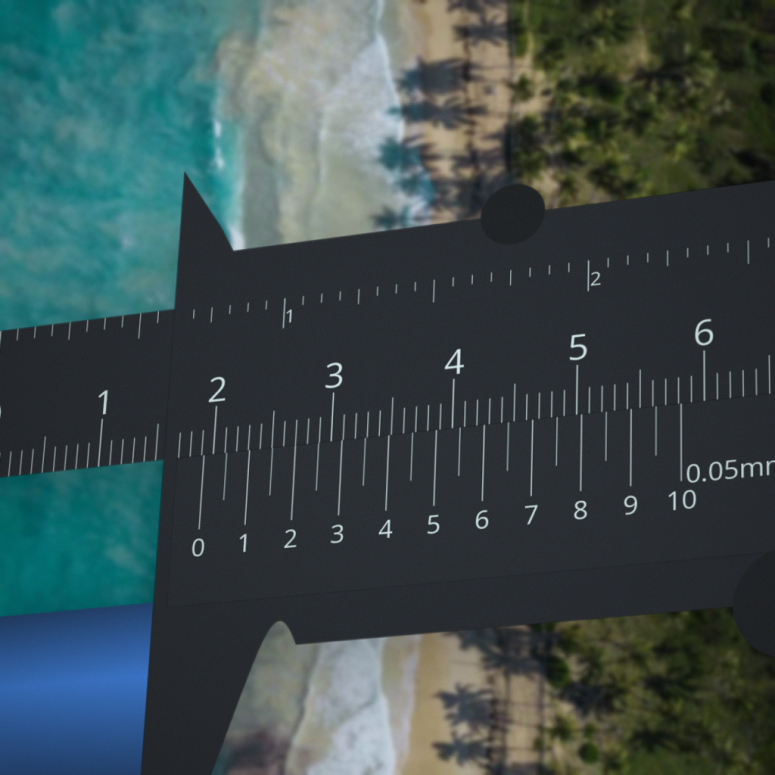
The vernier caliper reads 19.2 mm
